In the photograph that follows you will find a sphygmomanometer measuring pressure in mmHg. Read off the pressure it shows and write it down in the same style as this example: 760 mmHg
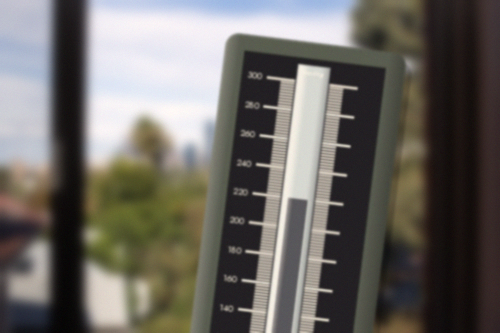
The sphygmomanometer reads 220 mmHg
